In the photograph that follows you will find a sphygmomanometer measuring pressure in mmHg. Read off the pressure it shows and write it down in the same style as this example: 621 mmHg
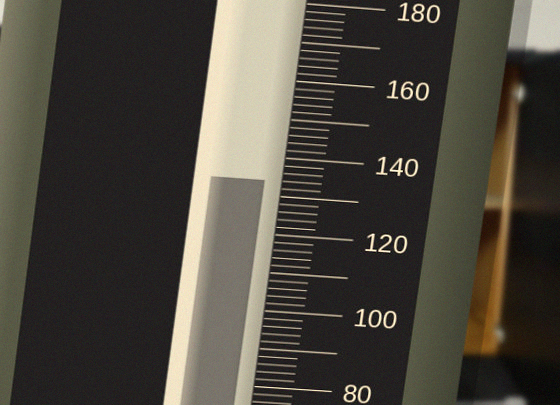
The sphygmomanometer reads 134 mmHg
